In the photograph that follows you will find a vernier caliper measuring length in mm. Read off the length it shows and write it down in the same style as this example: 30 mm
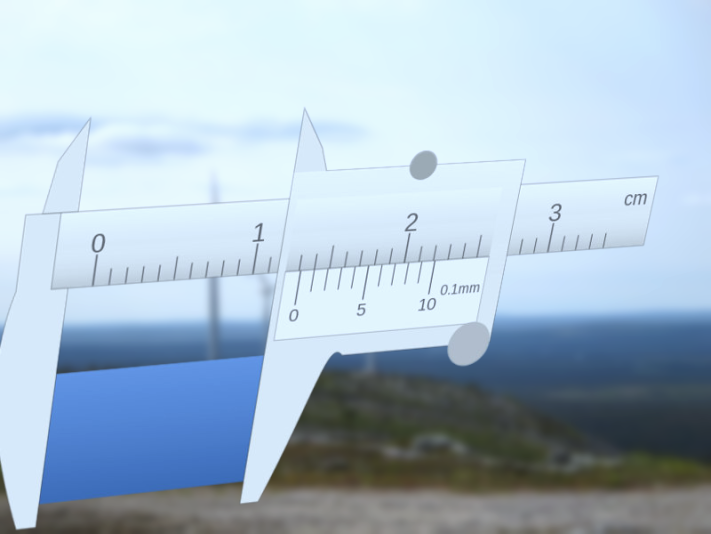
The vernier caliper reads 13.1 mm
